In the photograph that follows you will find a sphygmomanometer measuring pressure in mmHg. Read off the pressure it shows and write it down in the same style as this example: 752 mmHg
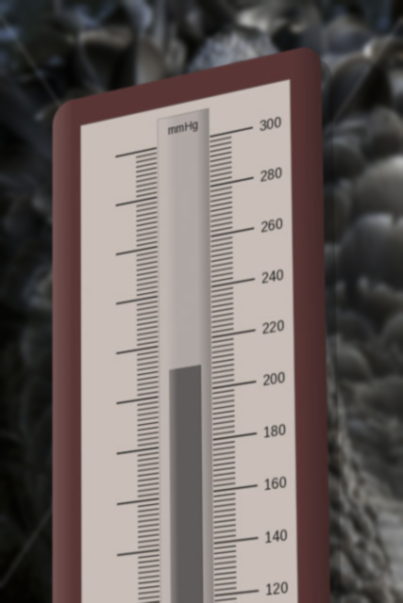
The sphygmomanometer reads 210 mmHg
